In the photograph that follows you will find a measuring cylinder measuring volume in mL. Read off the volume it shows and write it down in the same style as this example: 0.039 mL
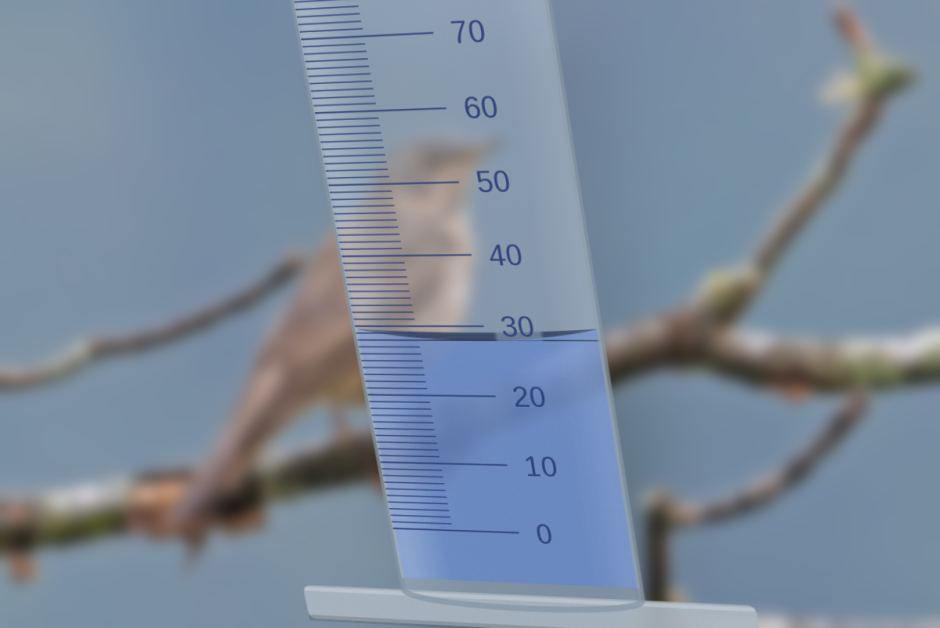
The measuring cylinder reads 28 mL
